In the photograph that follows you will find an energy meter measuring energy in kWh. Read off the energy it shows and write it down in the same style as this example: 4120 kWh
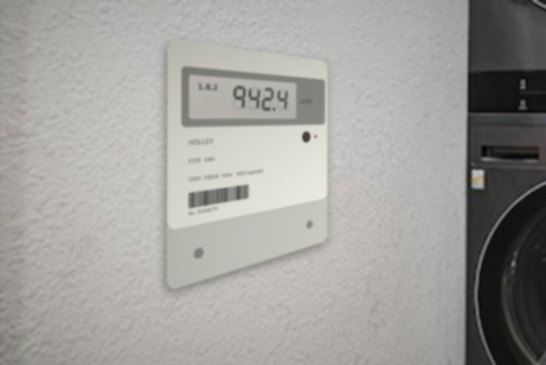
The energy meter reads 942.4 kWh
